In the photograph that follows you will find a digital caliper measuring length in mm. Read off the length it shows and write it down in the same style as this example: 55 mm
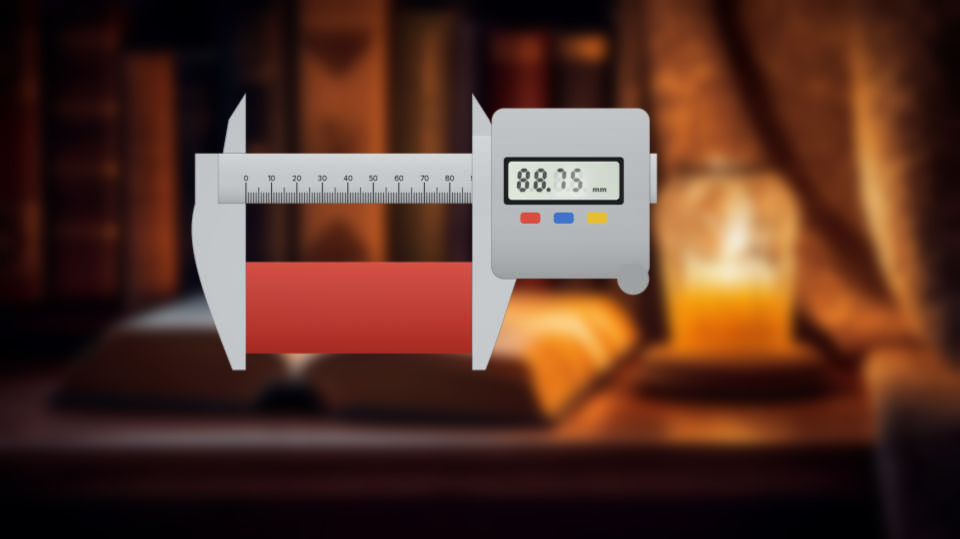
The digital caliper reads 88.75 mm
